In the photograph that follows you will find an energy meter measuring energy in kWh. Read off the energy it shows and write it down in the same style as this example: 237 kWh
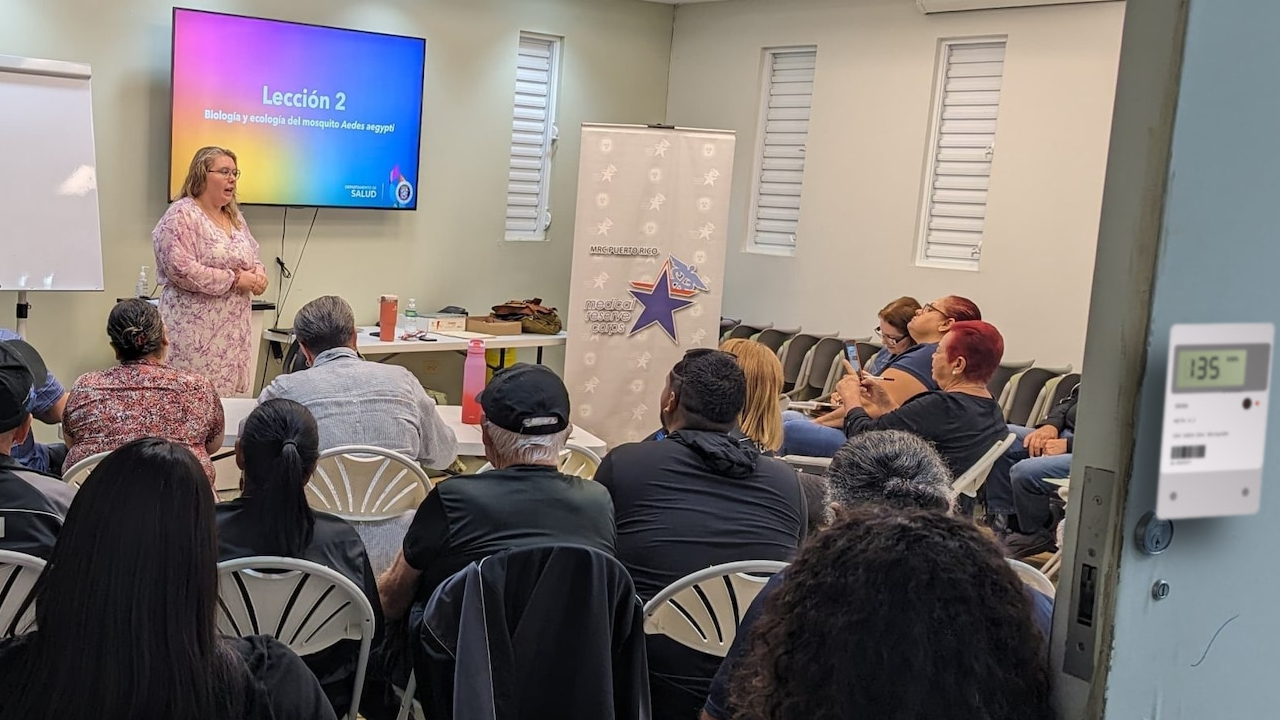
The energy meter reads 135 kWh
